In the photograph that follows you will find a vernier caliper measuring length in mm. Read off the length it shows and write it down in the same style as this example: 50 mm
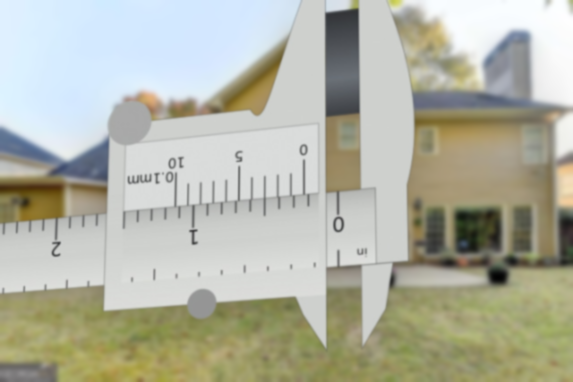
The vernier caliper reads 2.3 mm
